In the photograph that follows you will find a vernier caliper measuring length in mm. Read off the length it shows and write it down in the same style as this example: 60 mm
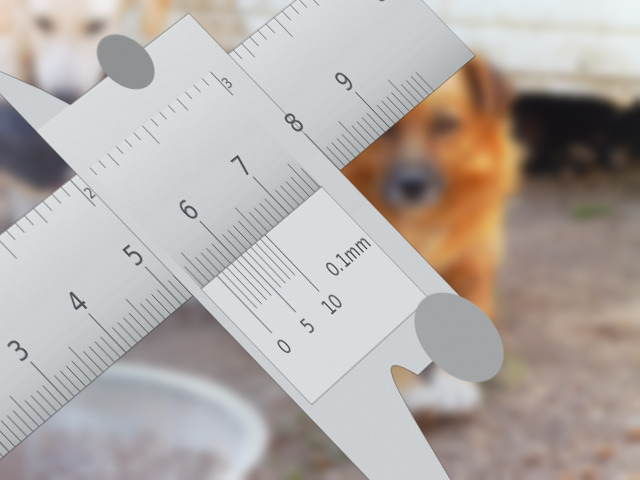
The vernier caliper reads 56.4 mm
